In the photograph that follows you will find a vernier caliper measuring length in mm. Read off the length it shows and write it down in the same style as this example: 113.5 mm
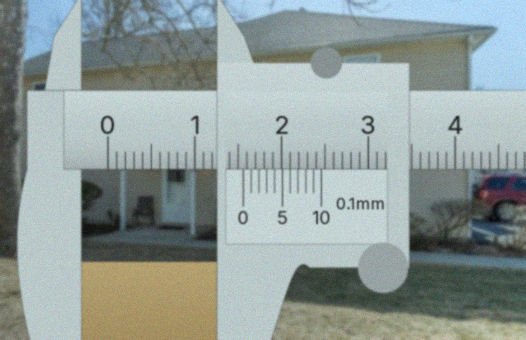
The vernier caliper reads 15.6 mm
